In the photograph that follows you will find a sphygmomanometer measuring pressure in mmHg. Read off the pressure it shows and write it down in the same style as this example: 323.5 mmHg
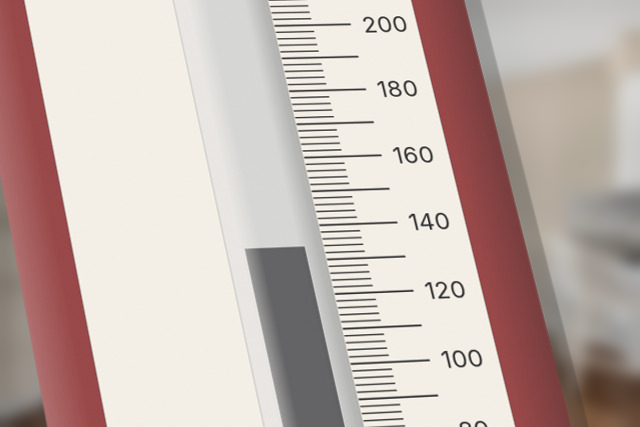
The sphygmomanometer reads 134 mmHg
